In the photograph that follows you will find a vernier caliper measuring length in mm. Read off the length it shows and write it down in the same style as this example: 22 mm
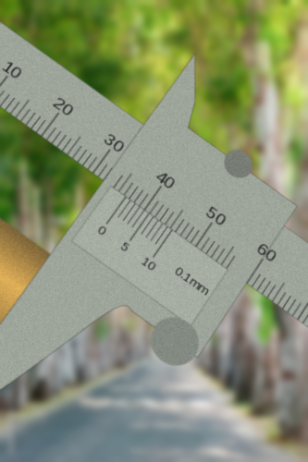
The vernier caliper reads 36.4 mm
